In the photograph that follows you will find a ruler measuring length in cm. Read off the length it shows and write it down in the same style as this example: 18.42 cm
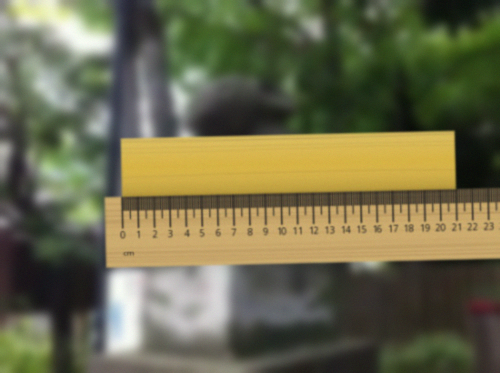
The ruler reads 21 cm
